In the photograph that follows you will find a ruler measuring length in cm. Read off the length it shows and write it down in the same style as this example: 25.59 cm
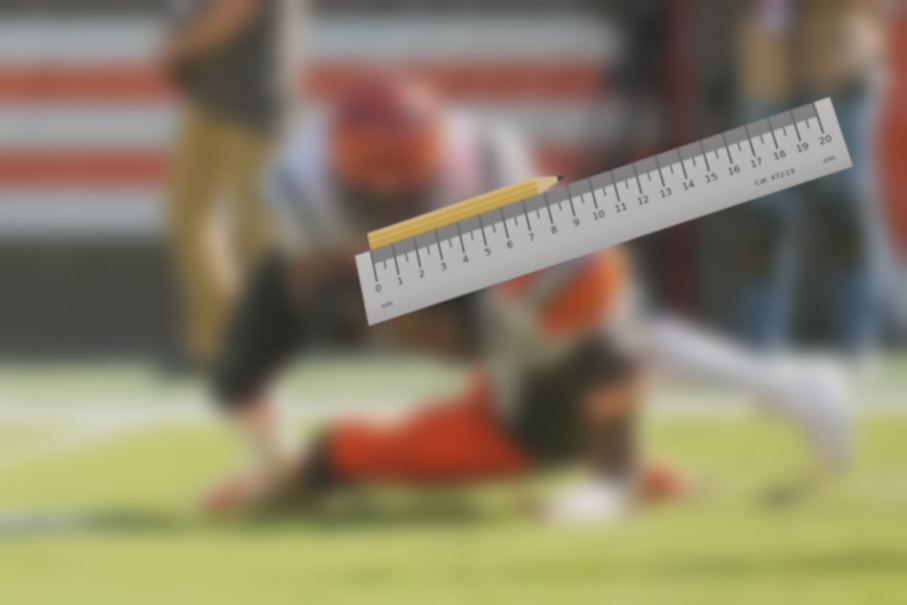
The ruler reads 9 cm
